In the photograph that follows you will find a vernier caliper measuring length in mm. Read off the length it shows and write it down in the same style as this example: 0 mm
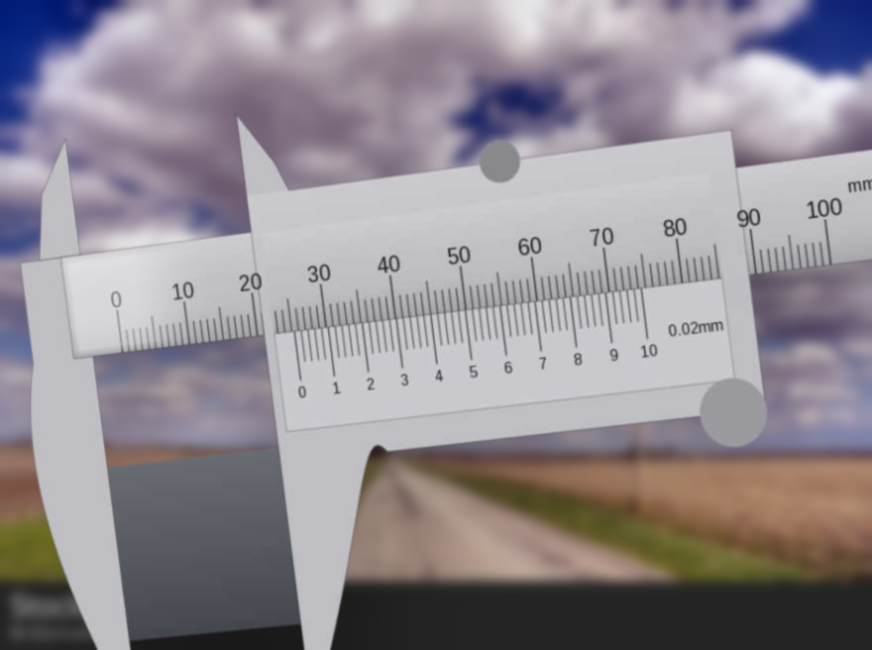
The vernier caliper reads 25.4 mm
